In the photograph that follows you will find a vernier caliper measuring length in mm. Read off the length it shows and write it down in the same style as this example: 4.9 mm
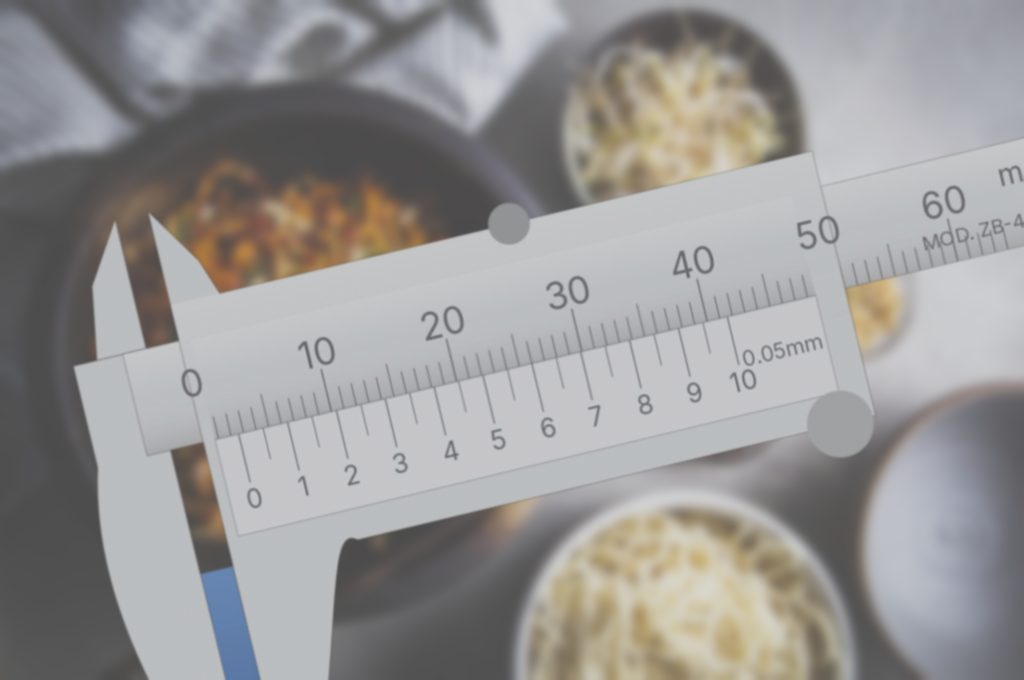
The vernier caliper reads 2.6 mm
